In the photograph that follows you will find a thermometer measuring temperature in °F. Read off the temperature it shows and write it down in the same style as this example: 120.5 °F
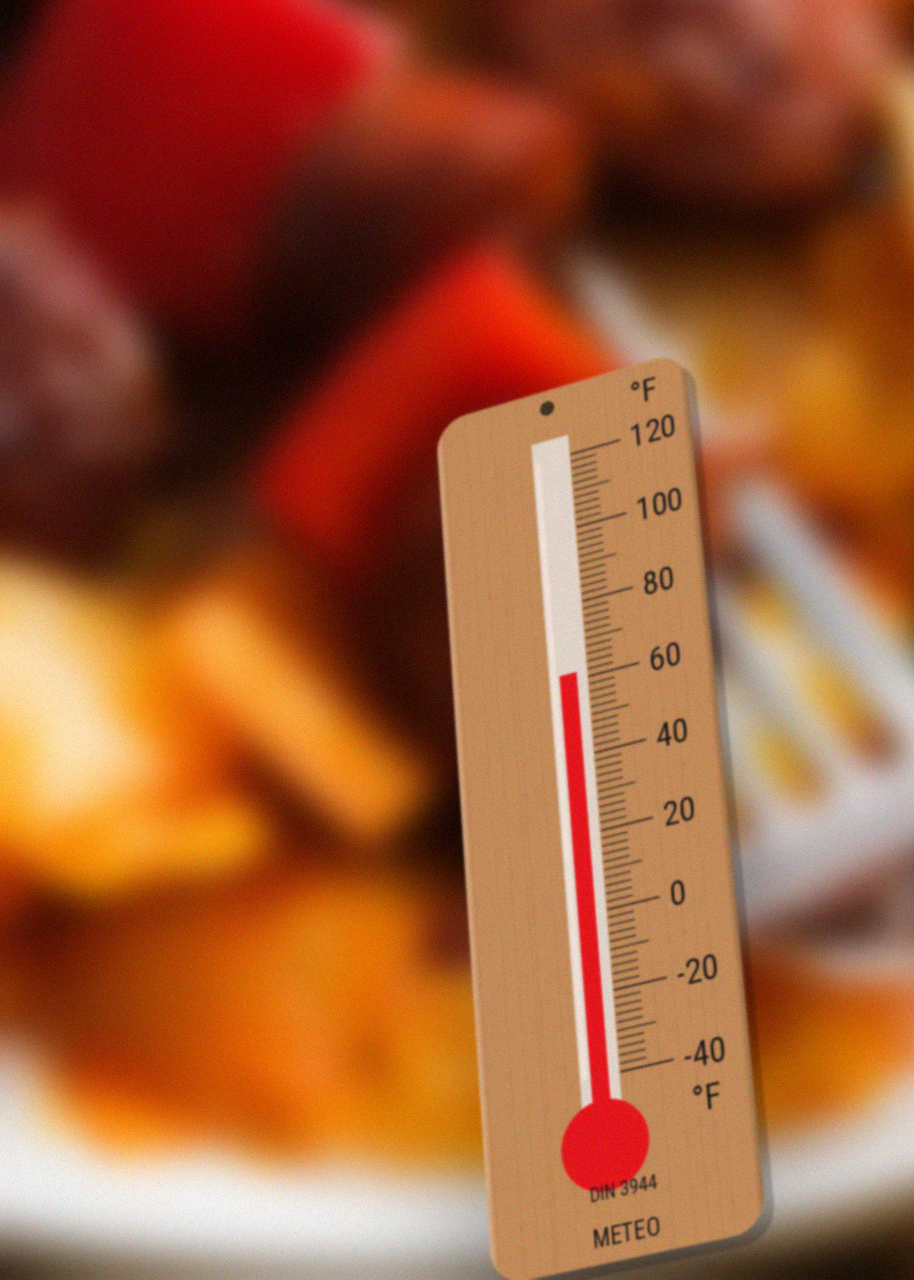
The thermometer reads 62 °F
